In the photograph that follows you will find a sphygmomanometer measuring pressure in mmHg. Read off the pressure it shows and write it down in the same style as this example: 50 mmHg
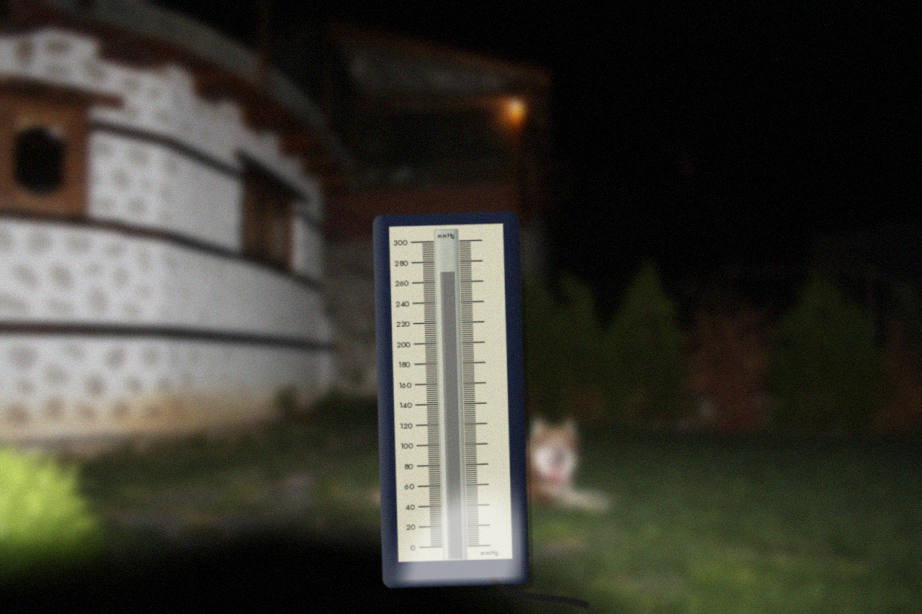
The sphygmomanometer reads 270 mmHg
